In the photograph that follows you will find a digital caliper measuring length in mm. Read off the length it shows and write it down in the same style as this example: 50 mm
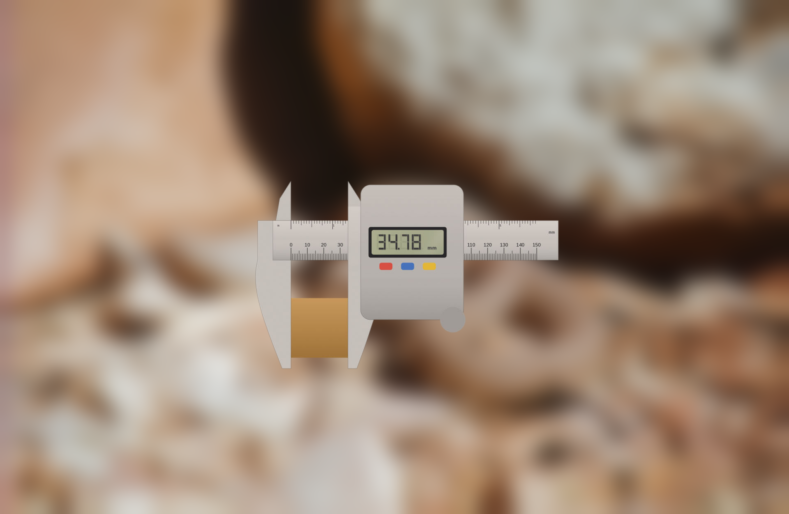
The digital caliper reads 34.78 mm
